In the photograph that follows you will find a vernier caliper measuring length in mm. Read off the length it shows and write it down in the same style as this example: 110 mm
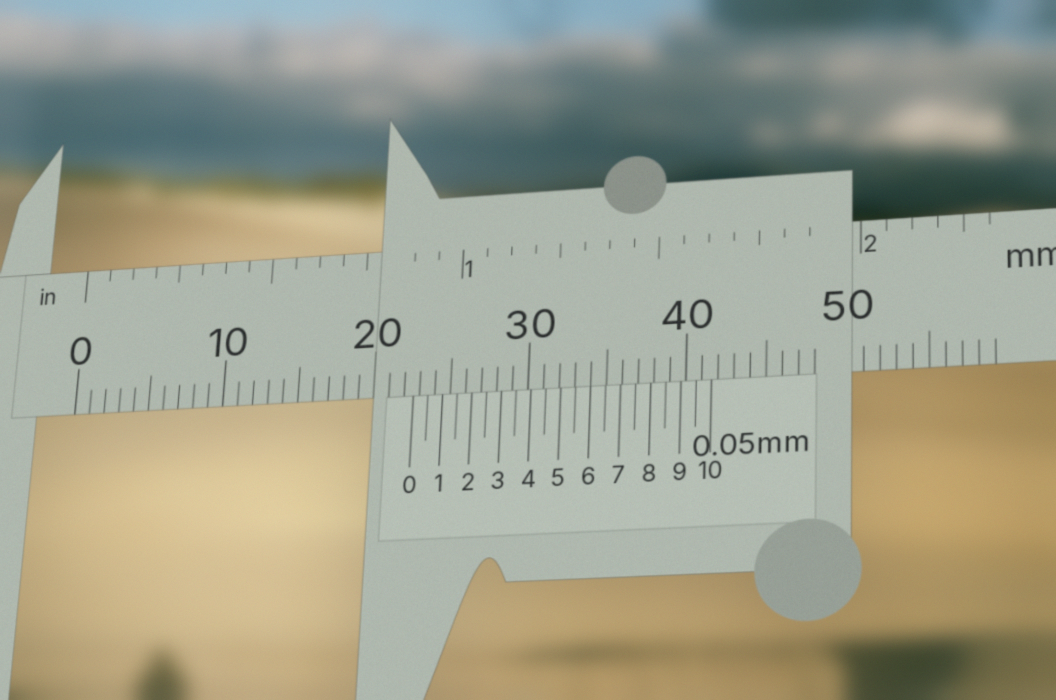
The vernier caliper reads 22.6 mm
